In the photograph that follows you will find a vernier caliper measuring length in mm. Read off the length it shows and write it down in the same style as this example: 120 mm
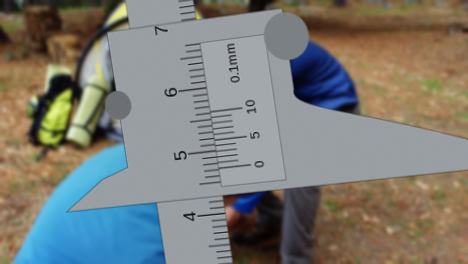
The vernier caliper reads 47.2 mm
